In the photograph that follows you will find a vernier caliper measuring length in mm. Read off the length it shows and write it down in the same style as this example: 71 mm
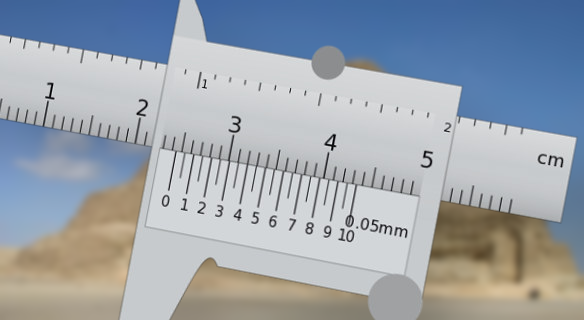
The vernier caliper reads 24.4 mm
